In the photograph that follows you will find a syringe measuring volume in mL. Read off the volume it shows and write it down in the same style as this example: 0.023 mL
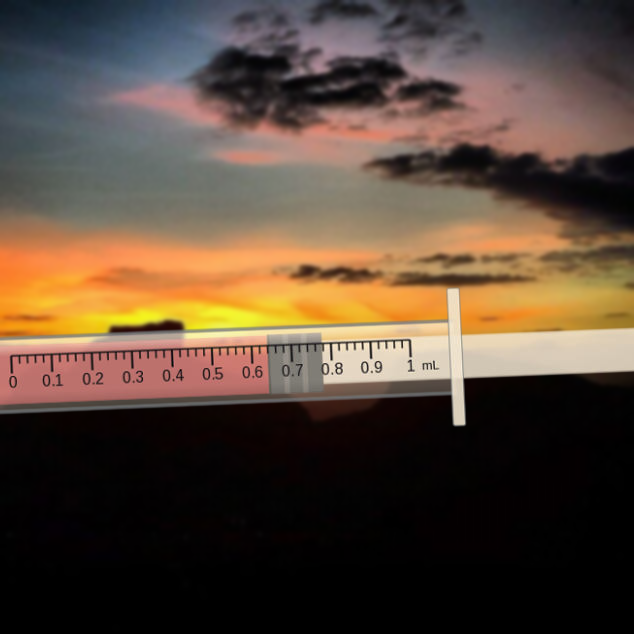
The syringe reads 0.64 mL
